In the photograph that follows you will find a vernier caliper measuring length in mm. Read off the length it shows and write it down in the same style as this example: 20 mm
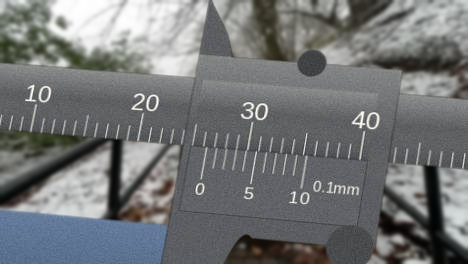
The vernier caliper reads 26.3 mm
